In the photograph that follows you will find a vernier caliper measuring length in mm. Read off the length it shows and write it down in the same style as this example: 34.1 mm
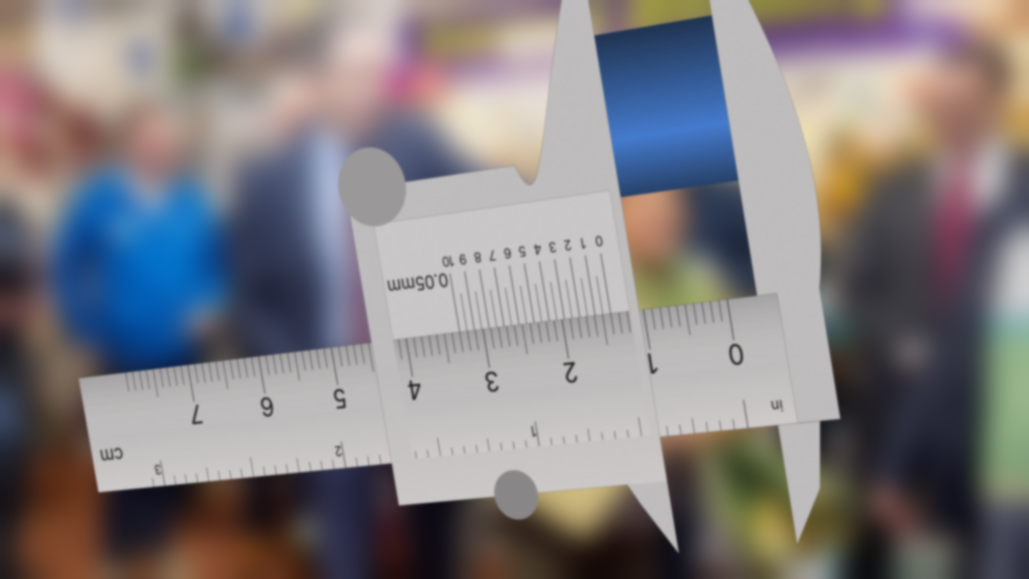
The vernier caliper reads 14.0 mm
